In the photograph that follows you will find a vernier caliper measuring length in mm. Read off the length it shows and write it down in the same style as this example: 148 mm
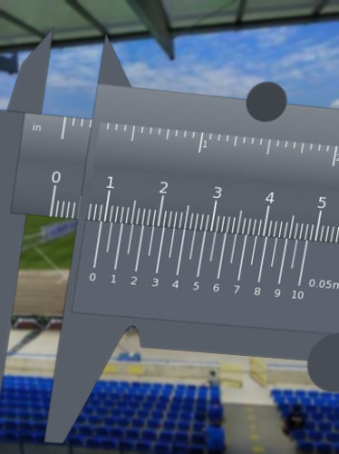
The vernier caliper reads 9.4 mm
